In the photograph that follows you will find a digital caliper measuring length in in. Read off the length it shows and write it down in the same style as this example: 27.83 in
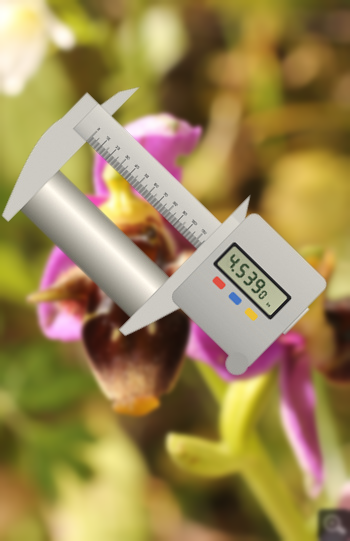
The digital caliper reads 4.5390 in
